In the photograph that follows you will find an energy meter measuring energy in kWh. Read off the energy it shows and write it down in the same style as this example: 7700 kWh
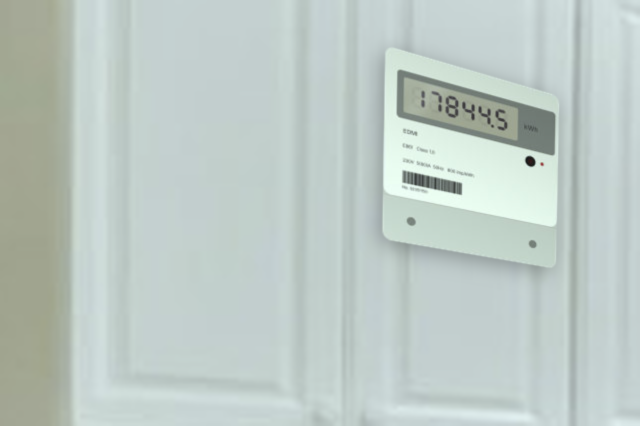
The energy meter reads 17844.5 kWh
